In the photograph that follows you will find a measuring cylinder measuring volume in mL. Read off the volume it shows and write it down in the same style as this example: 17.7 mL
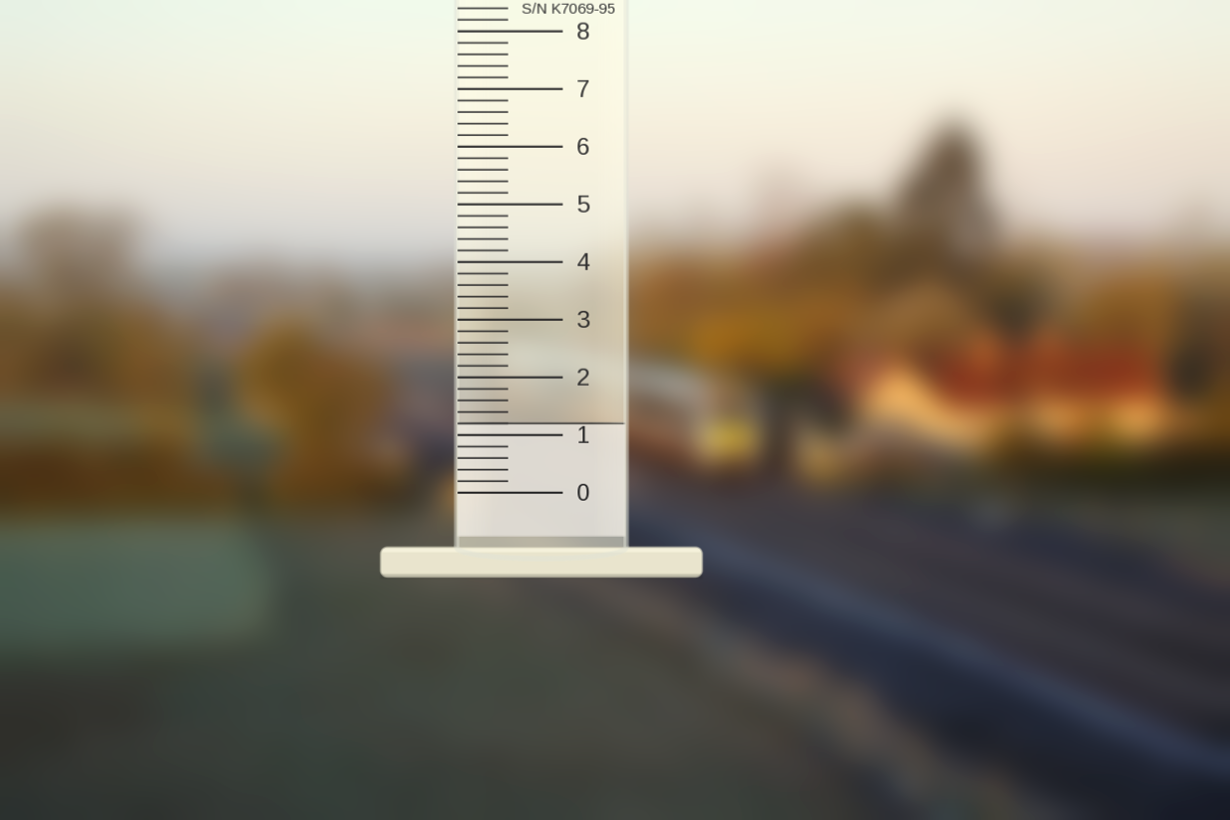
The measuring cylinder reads 1.2 mL
